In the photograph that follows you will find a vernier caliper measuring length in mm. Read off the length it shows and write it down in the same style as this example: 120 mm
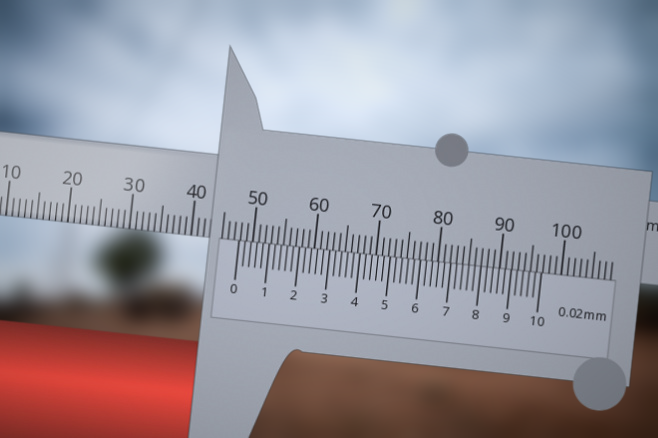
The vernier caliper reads 47.8 mm
